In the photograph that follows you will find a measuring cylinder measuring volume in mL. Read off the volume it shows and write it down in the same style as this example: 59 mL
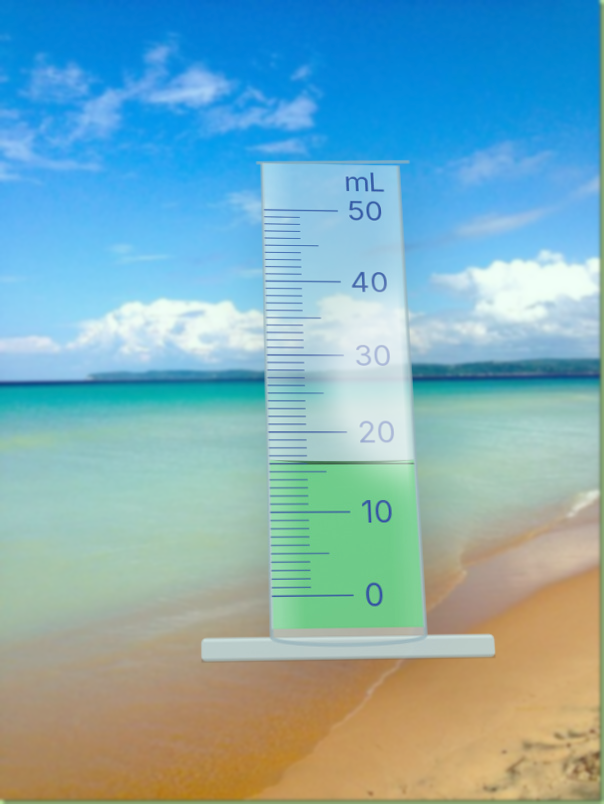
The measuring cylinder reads 16 mL
